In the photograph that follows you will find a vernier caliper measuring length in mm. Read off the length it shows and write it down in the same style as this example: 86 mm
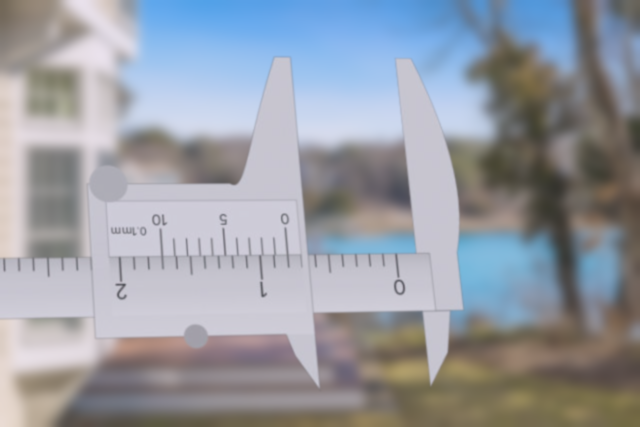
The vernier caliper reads 8.0 mm
